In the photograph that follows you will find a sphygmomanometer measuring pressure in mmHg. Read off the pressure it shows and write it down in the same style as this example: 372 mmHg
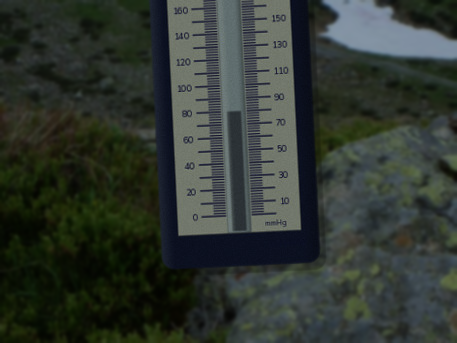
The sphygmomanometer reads 80 mmHg
